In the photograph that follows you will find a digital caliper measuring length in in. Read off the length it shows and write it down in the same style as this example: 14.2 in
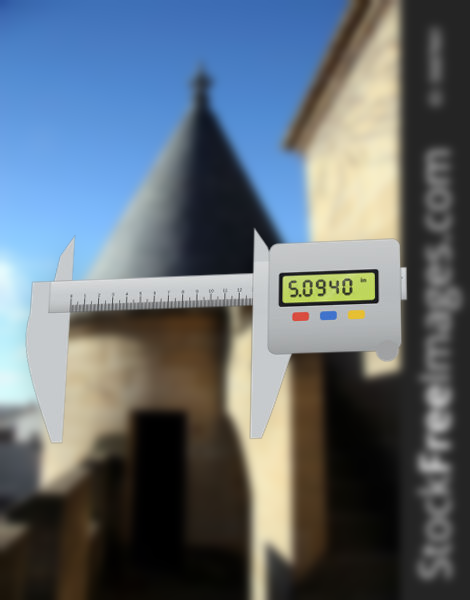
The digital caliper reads 5.0940 in
